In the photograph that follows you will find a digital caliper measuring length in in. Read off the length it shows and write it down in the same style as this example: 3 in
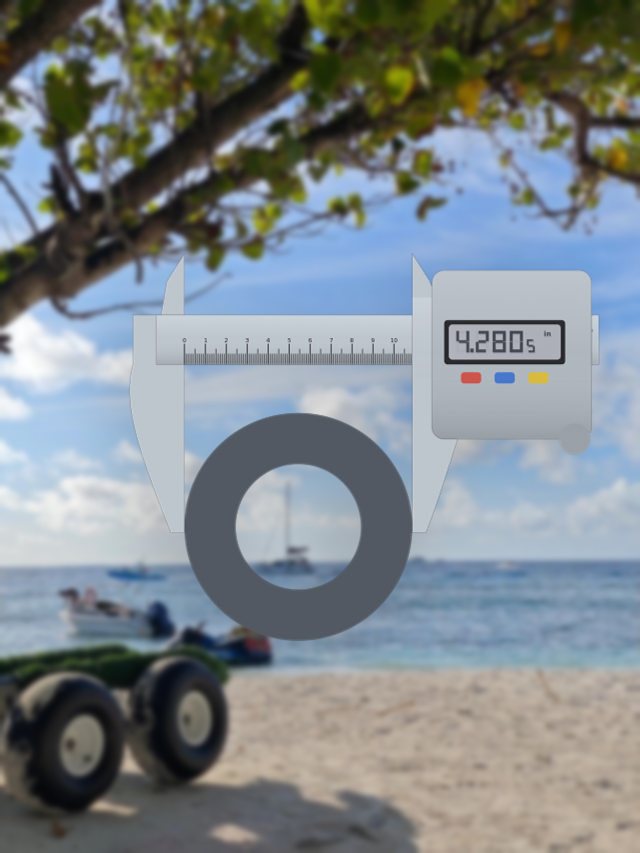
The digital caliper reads 4.2805 in
